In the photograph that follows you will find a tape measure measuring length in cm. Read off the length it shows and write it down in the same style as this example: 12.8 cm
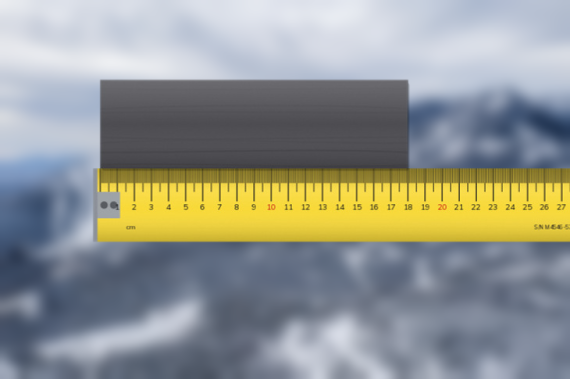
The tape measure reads 18 cm
